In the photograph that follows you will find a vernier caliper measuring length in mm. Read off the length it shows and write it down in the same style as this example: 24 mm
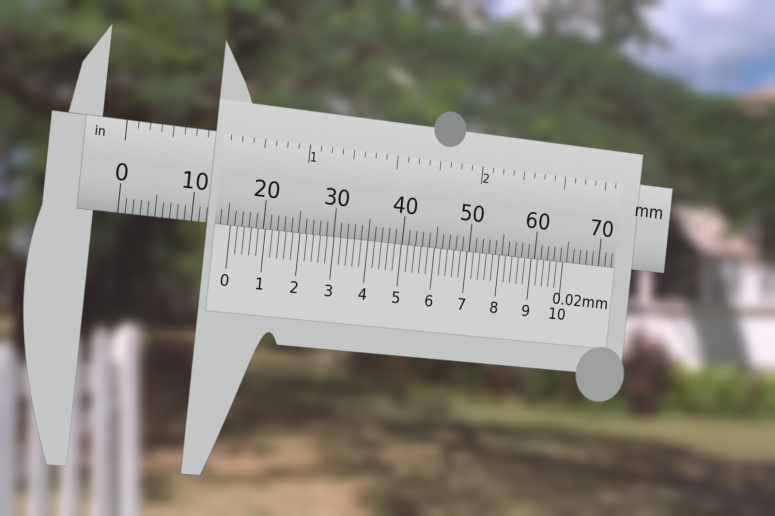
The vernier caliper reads 15.4 mm
